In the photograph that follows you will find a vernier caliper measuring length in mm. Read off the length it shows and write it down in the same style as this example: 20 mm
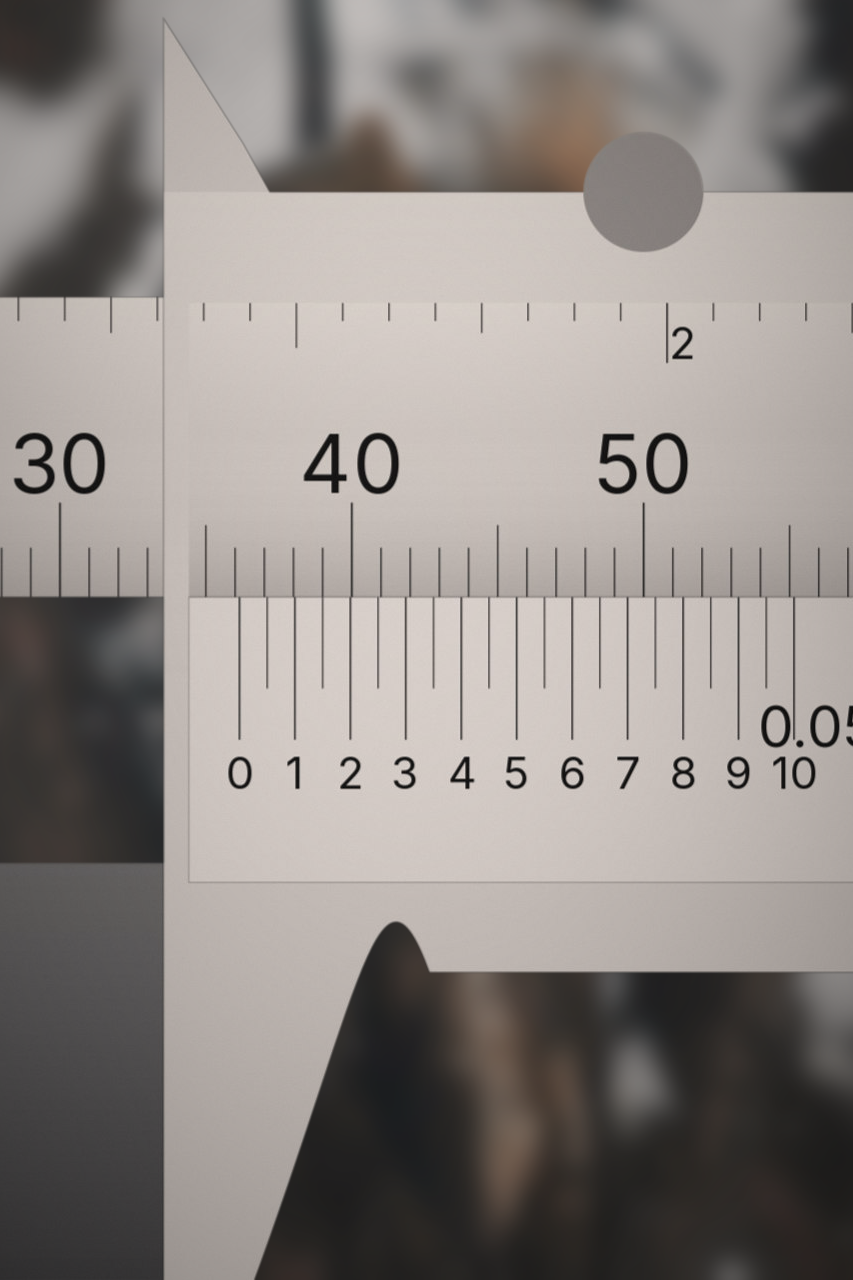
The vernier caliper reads 36.15 mm
